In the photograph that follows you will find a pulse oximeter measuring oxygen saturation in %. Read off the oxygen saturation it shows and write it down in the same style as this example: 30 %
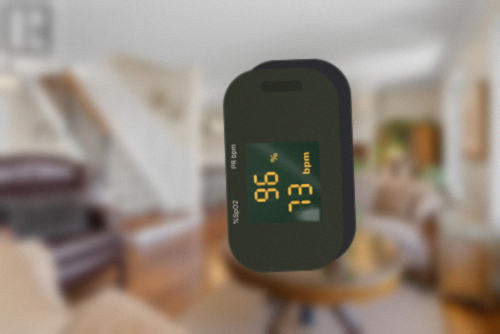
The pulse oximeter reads 96 %
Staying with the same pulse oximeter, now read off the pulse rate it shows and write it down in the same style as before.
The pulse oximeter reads 73 bpm
